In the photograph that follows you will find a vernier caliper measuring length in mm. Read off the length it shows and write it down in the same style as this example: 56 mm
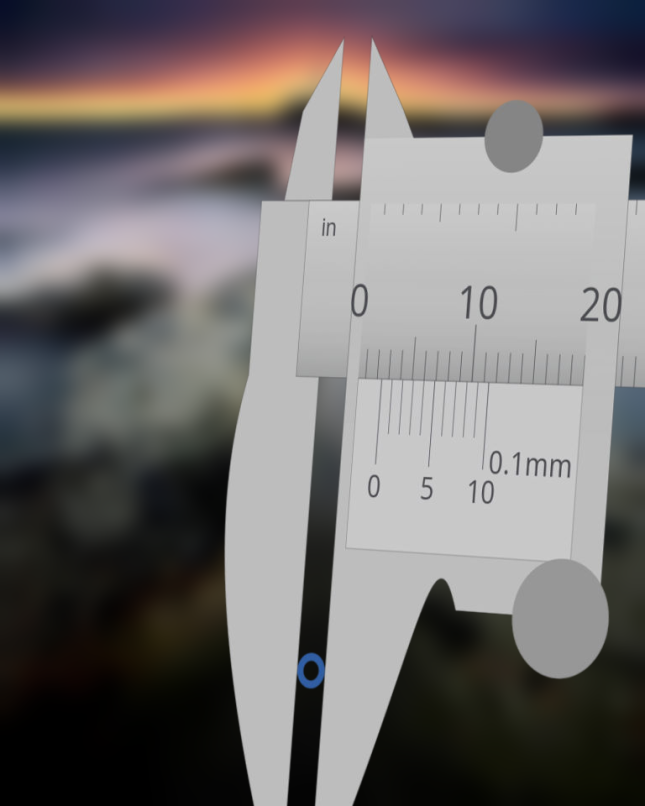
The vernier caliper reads 2.4 mm
